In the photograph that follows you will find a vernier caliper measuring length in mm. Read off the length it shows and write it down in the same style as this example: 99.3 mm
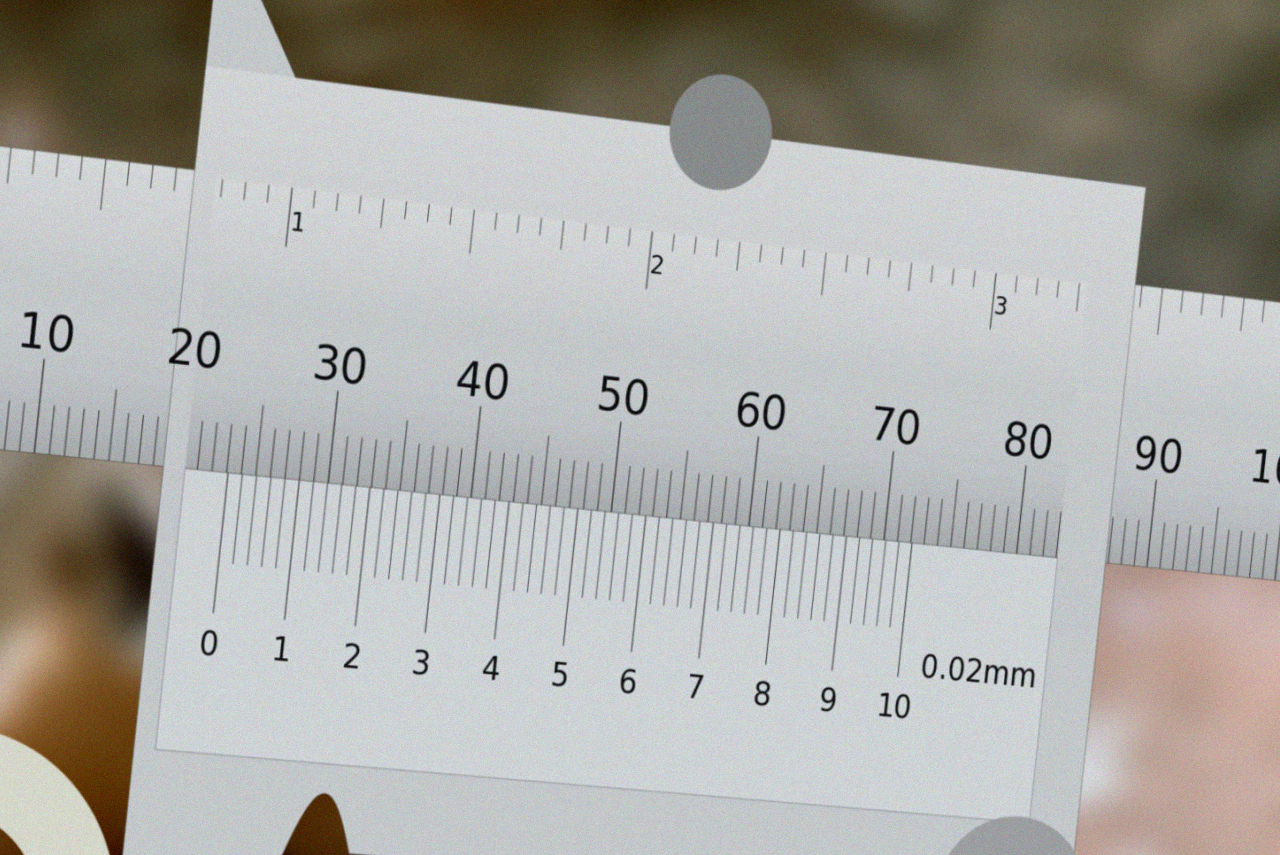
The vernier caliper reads 23.1 mm
